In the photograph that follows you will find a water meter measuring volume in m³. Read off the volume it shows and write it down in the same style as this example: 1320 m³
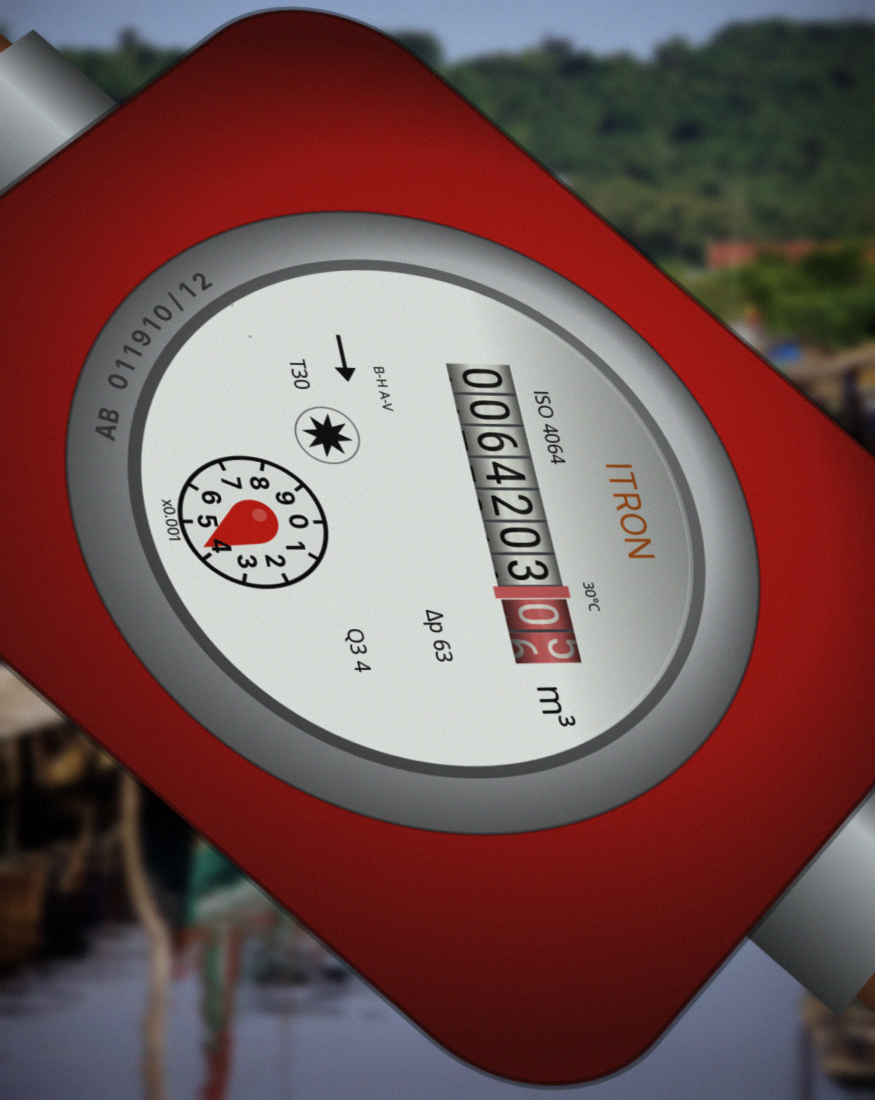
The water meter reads 64203.054 m³
